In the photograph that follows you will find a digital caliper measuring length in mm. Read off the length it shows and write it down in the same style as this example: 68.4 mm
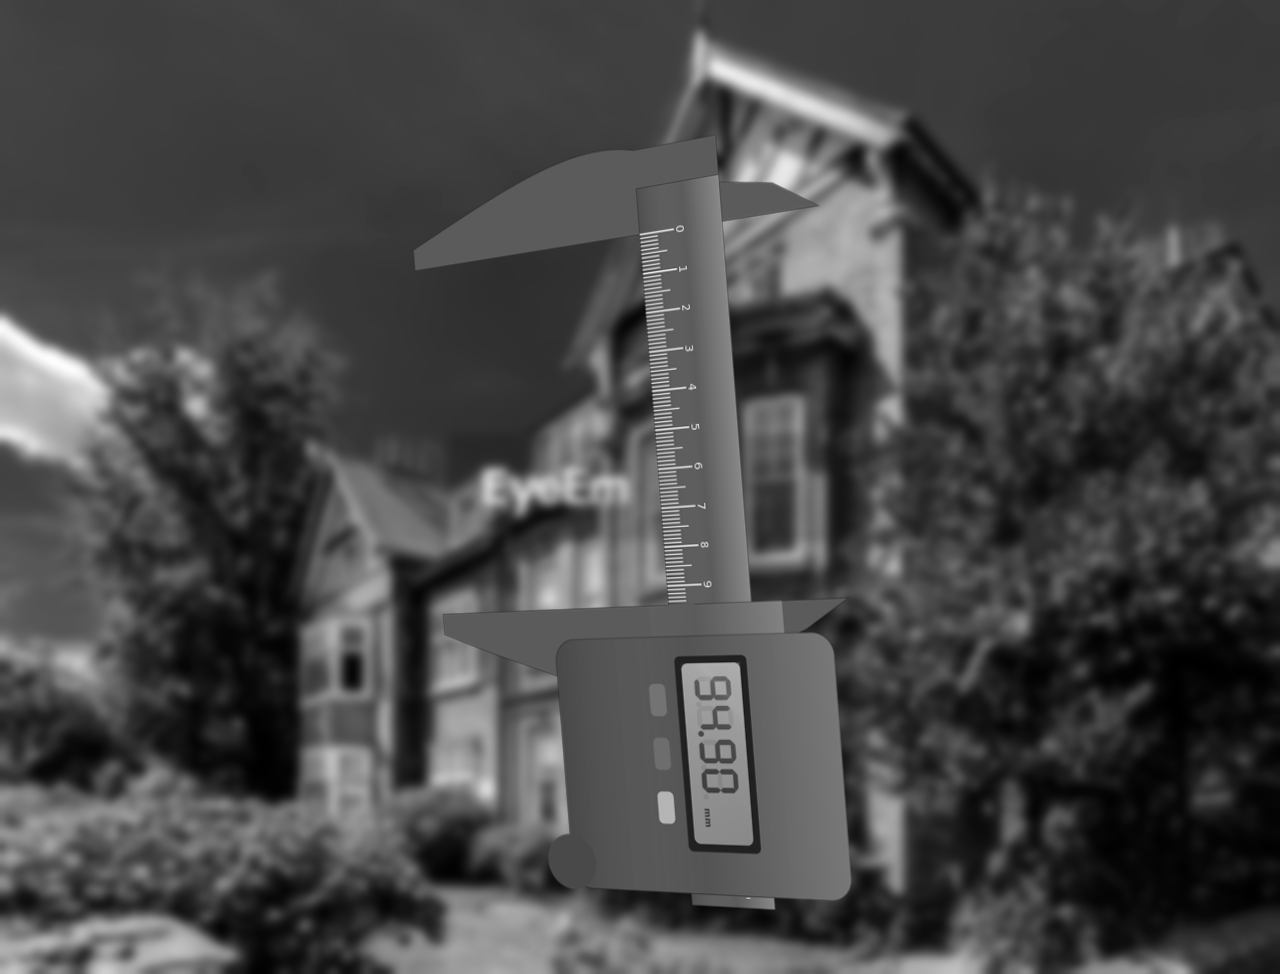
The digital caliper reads 94.90 mm
